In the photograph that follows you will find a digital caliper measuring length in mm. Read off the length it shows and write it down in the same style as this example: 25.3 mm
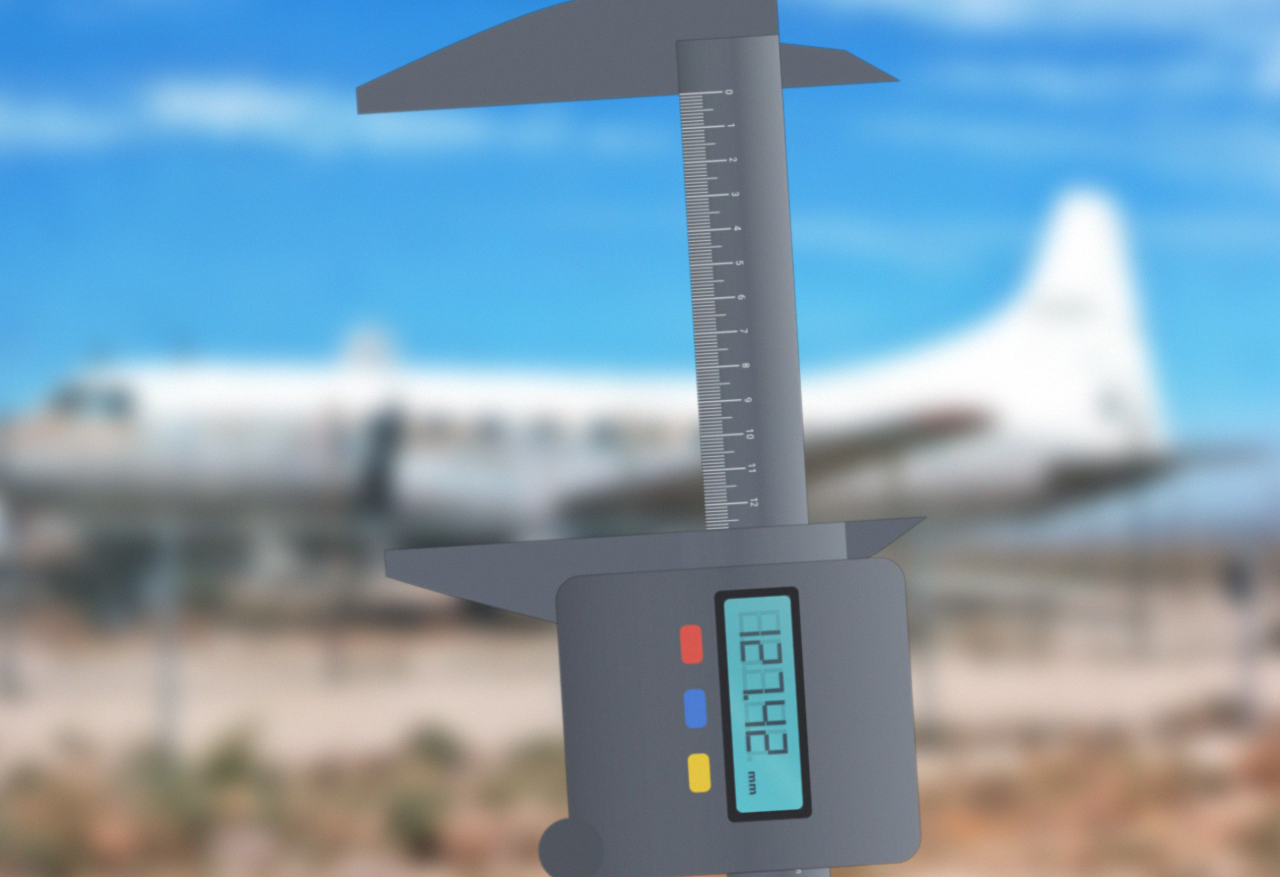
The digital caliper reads 127.42 mm
